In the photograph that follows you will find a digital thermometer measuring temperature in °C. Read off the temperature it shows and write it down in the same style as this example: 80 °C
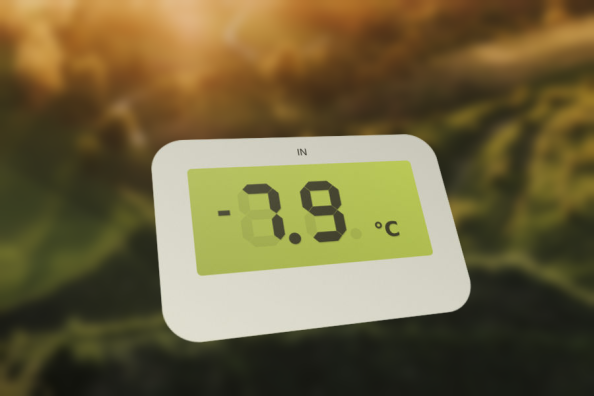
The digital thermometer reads -7.9 °C
